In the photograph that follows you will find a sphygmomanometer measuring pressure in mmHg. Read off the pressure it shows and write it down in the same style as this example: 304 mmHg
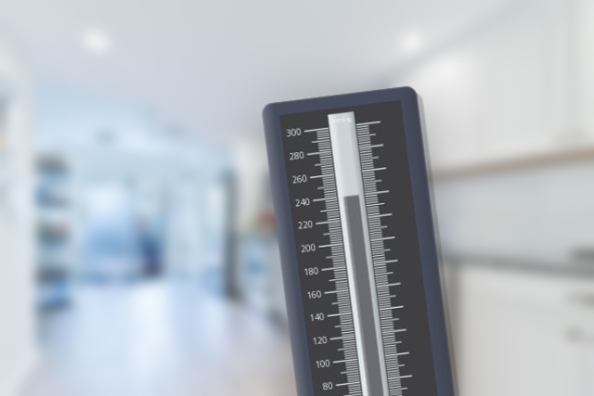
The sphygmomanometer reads 240 mmHg
